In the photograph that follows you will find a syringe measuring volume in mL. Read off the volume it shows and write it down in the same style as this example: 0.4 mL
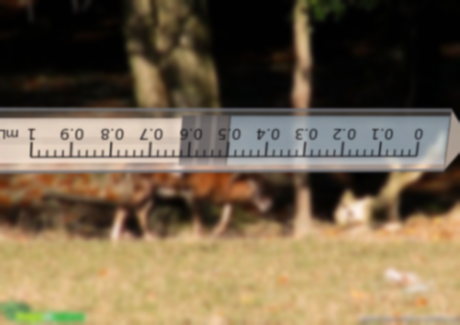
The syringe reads 0.5 mL
